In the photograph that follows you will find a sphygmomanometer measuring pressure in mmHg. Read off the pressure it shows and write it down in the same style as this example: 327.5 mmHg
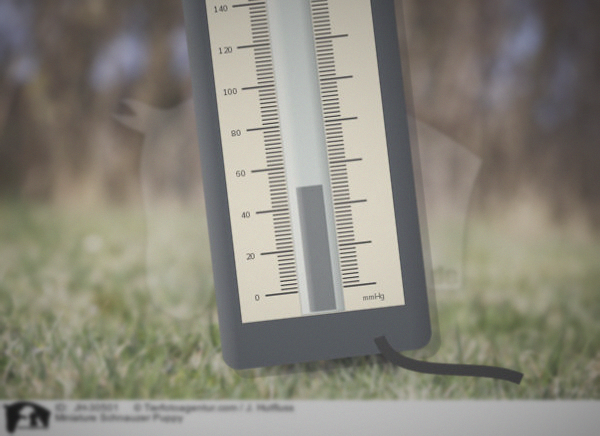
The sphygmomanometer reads 50 mmHg
